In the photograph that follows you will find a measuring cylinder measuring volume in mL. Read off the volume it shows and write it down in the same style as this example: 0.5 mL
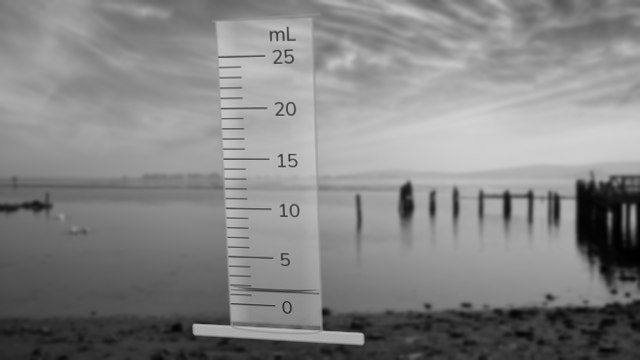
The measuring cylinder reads 1.5 mL
